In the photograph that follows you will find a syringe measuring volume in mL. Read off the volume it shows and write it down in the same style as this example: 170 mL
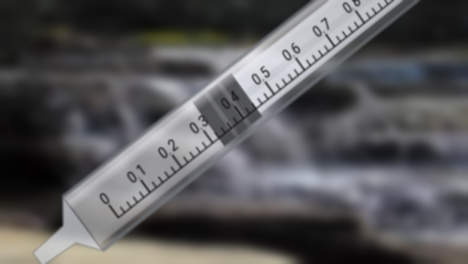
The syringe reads 0.32 mL
